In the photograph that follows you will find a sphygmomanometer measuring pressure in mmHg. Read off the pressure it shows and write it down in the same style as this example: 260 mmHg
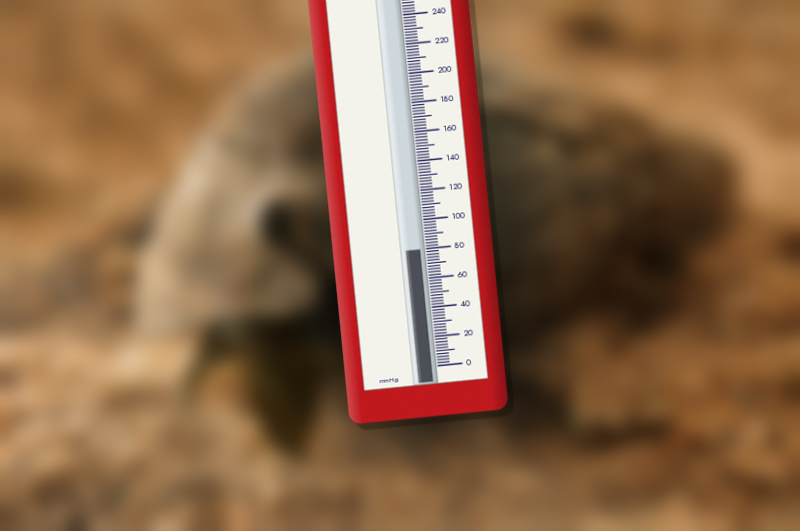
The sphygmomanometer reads 80 mmHg
